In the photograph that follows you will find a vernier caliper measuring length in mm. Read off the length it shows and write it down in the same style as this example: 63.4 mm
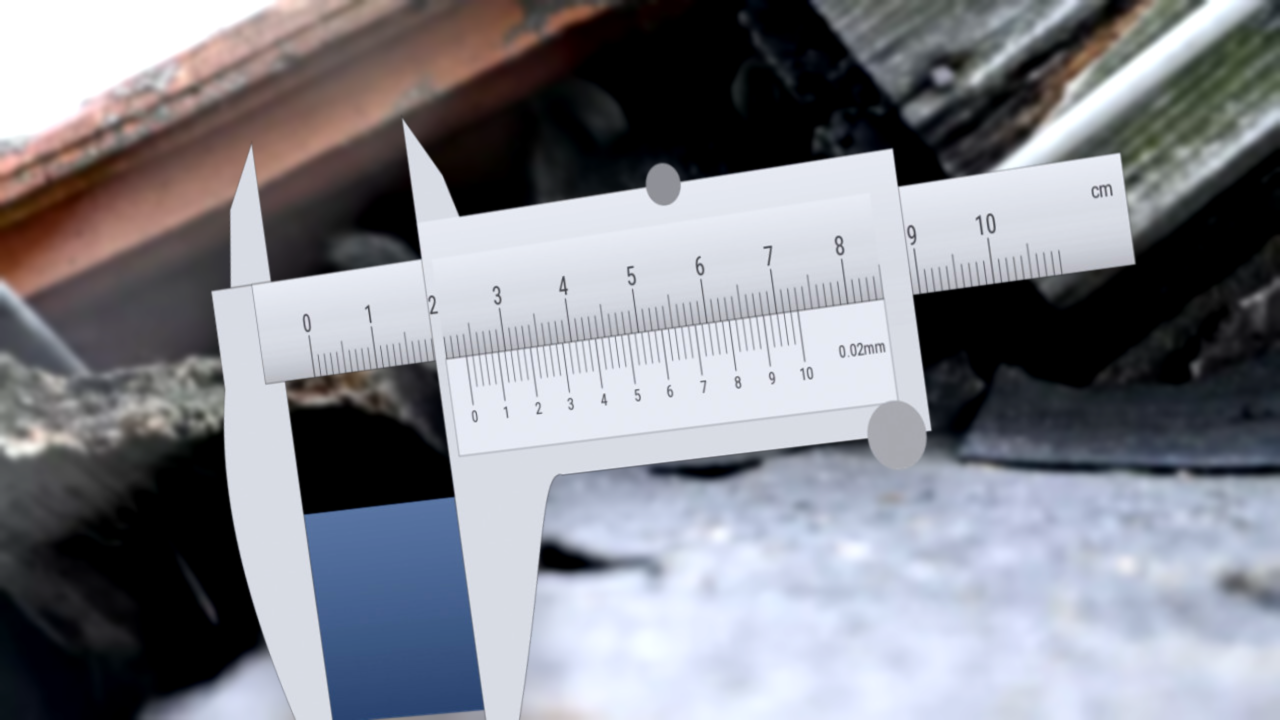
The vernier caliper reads 24.0 mm
